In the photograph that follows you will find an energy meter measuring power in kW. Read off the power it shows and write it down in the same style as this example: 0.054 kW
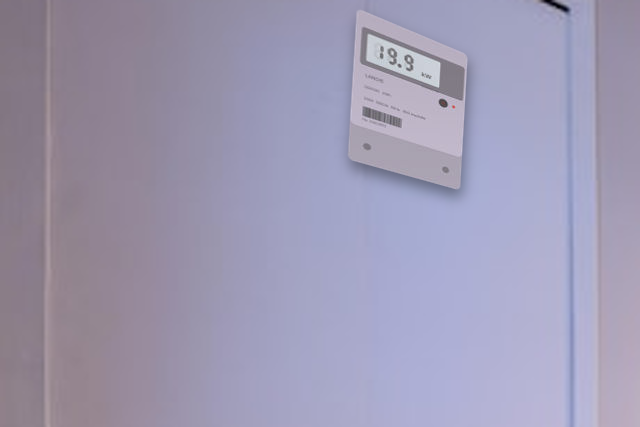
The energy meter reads 19.9 kW
